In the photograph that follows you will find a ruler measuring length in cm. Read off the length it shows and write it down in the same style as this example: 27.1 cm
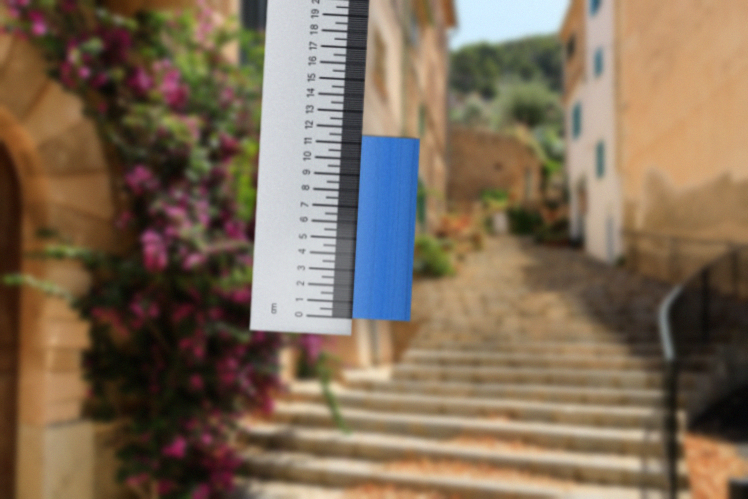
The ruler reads 11.5 cm
